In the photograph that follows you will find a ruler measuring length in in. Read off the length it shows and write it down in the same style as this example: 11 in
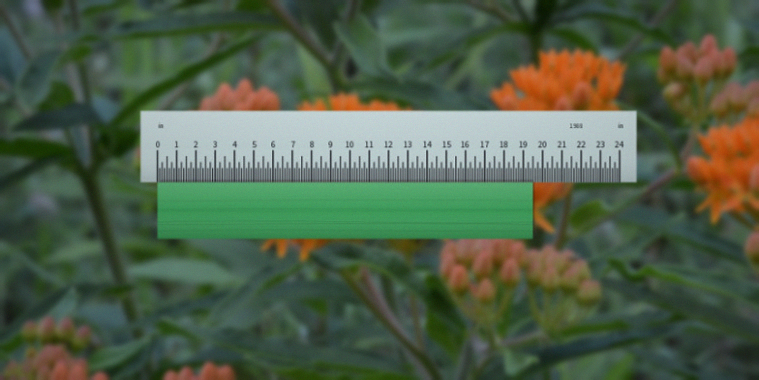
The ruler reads 19.5 in
